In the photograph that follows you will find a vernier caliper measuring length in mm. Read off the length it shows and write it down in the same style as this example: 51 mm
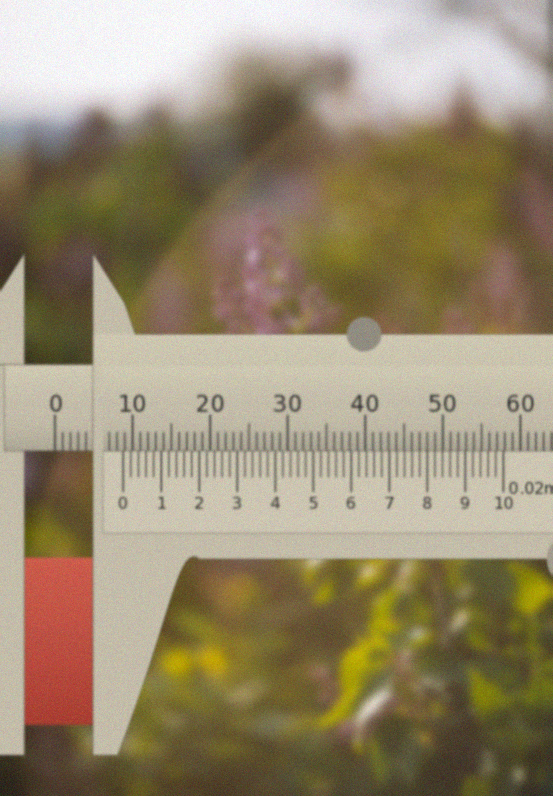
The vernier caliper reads 8.8 mm
